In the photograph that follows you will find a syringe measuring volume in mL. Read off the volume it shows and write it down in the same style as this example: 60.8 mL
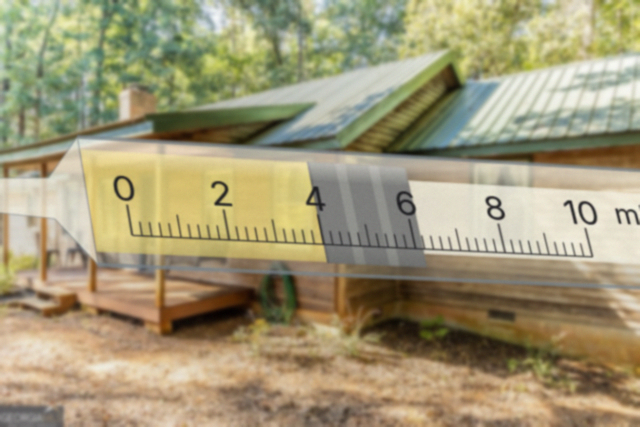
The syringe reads 4 mL
